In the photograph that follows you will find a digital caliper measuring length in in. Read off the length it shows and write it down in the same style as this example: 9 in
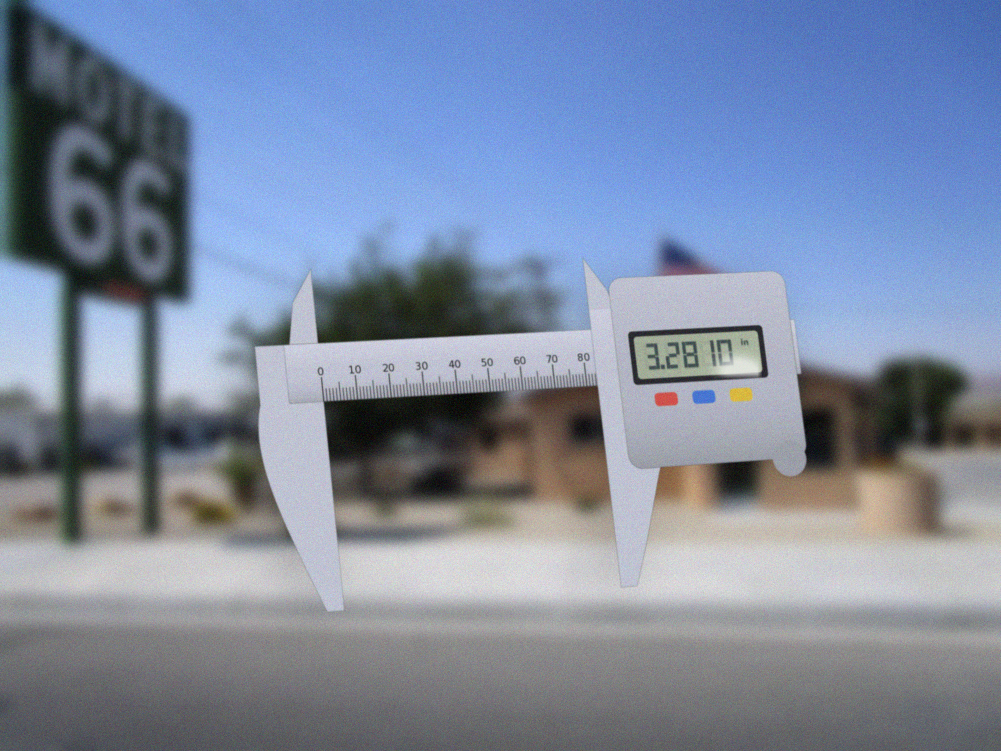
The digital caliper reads 3.2810 in
